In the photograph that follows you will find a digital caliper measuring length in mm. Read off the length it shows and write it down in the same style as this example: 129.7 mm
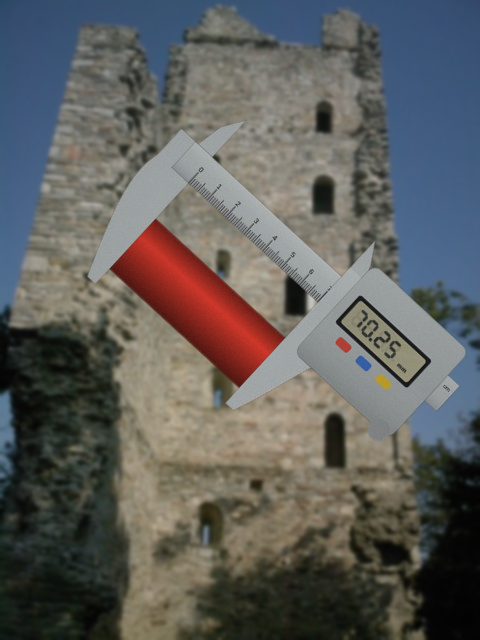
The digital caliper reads 70.25 mm
